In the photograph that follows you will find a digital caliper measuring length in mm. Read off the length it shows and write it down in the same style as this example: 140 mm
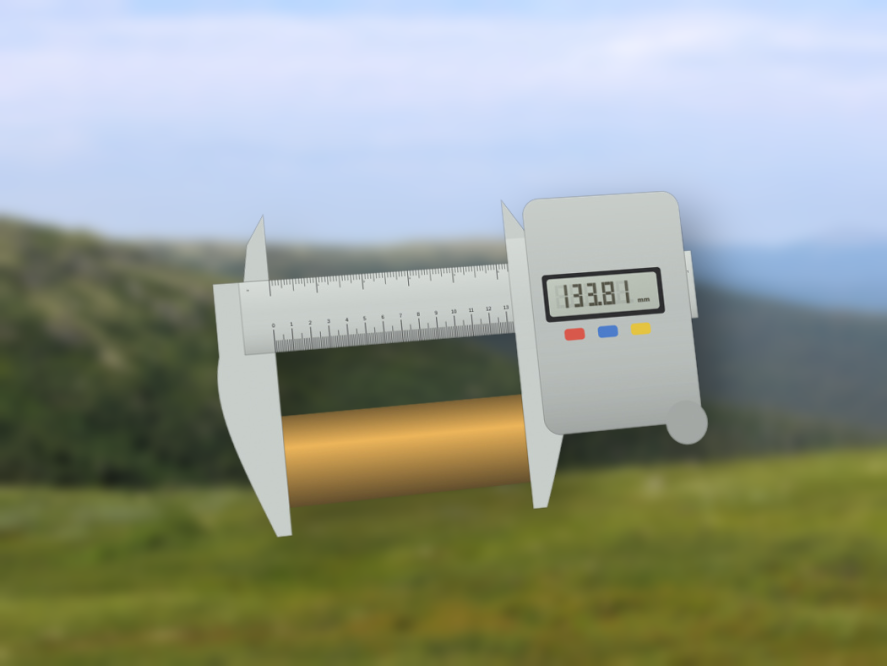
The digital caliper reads 133.81 mm
